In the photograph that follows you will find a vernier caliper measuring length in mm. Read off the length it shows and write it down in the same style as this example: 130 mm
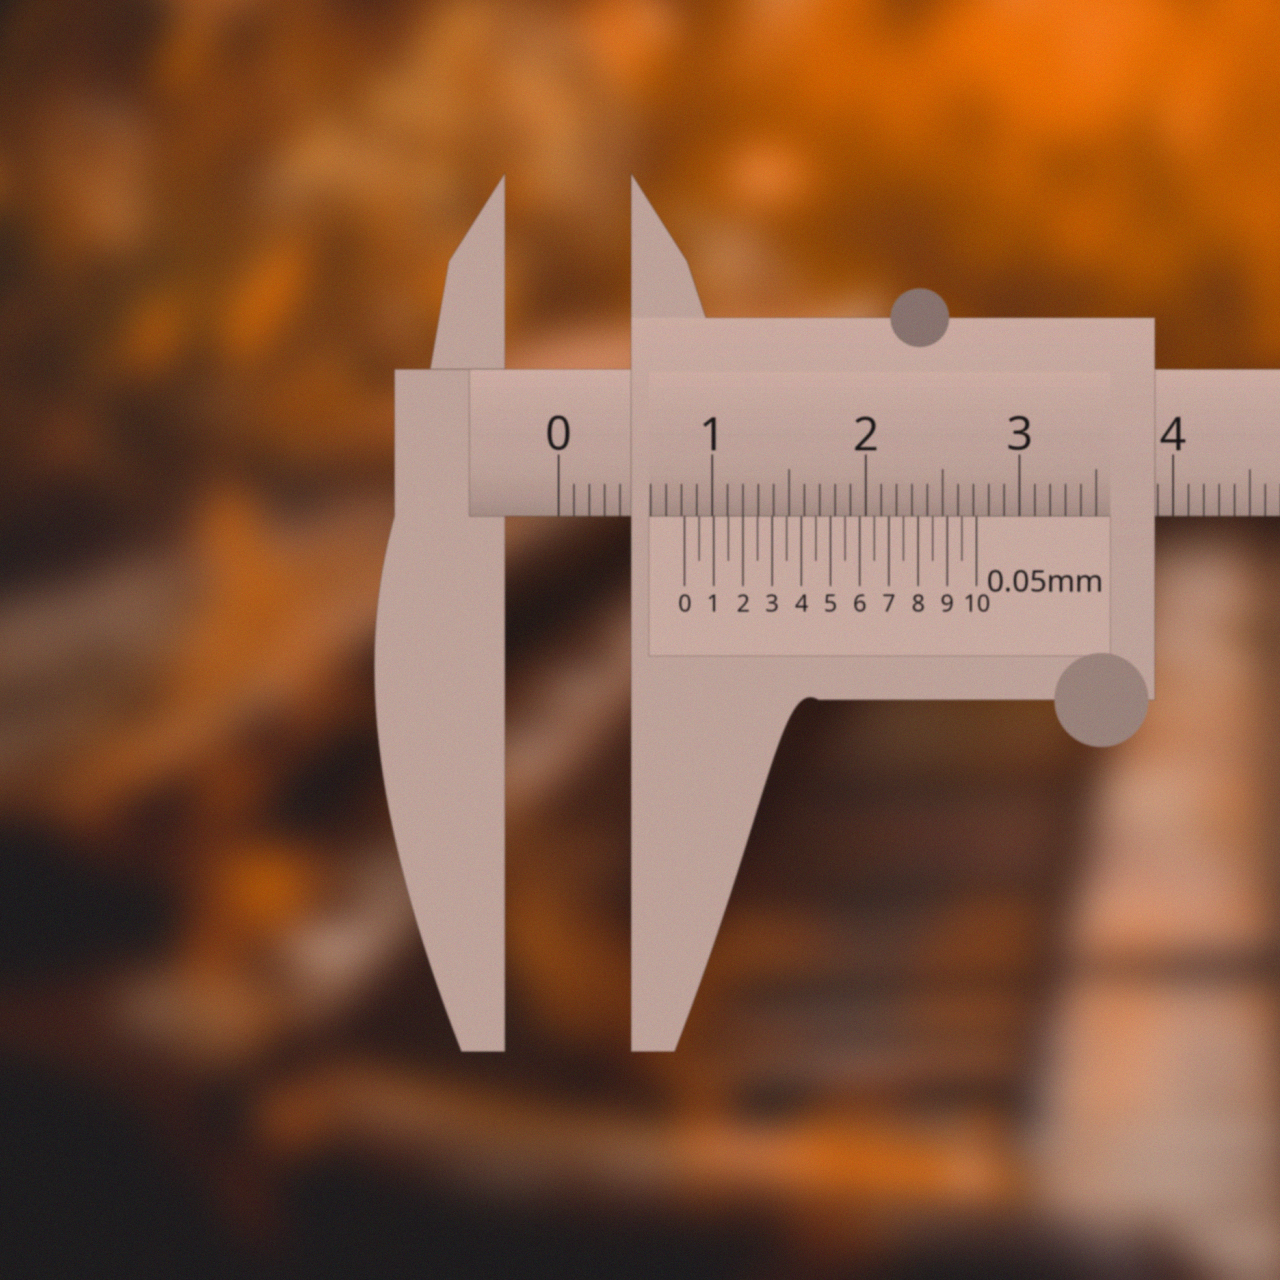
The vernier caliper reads 8.2 mm
